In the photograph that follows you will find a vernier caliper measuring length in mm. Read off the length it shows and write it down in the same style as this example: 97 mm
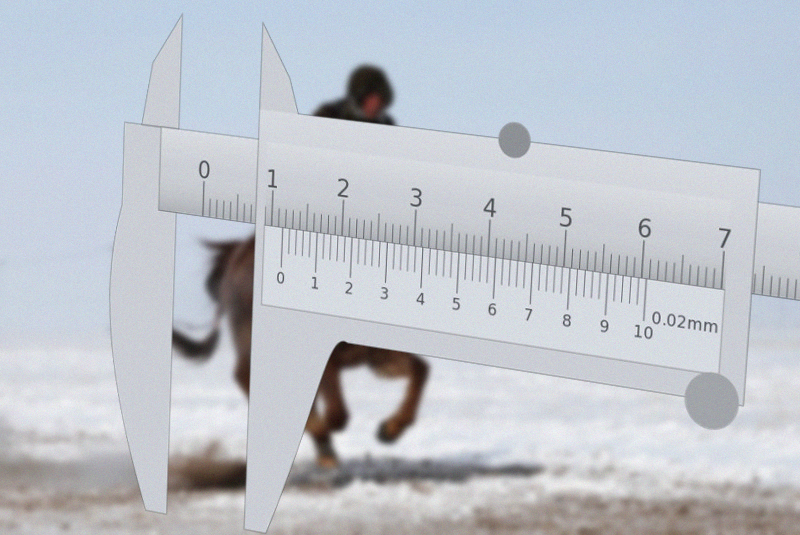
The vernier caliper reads 11.6 mm
